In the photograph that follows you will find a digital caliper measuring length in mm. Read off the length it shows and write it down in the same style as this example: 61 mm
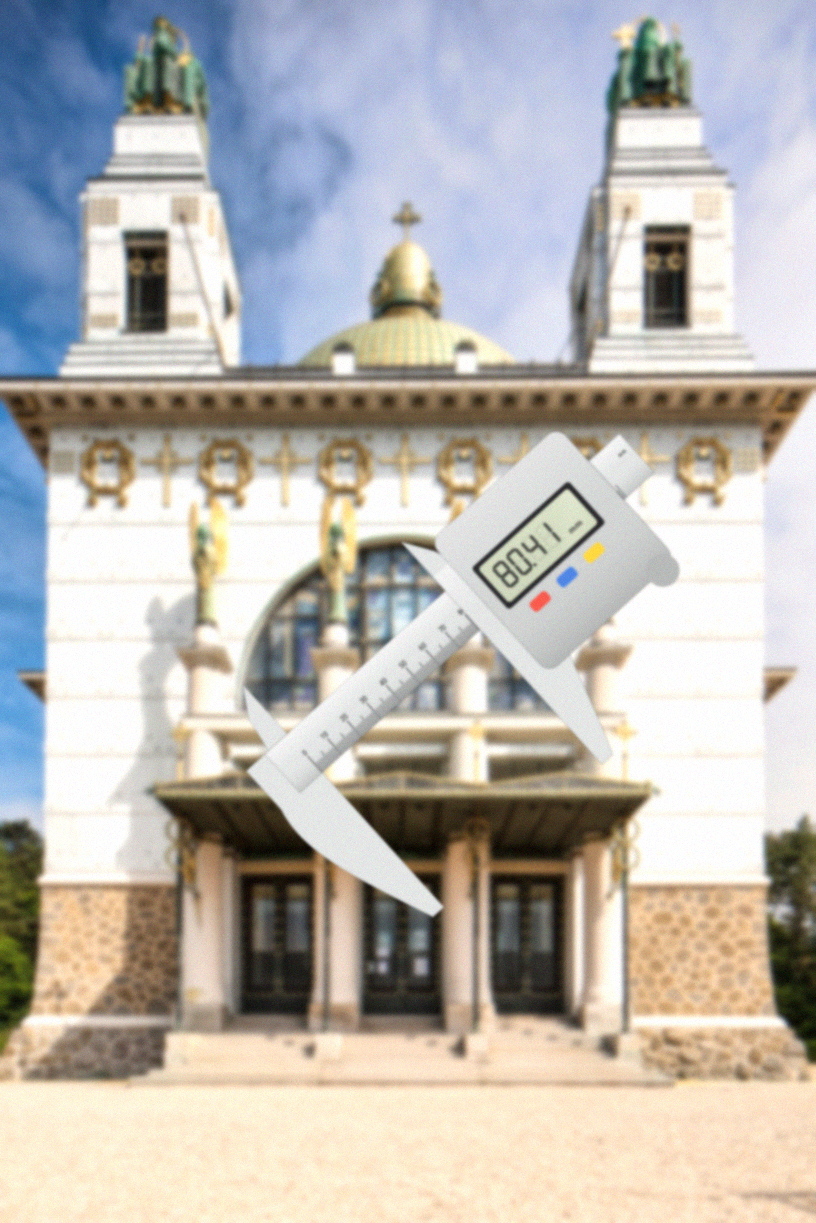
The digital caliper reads 80.41 mm
